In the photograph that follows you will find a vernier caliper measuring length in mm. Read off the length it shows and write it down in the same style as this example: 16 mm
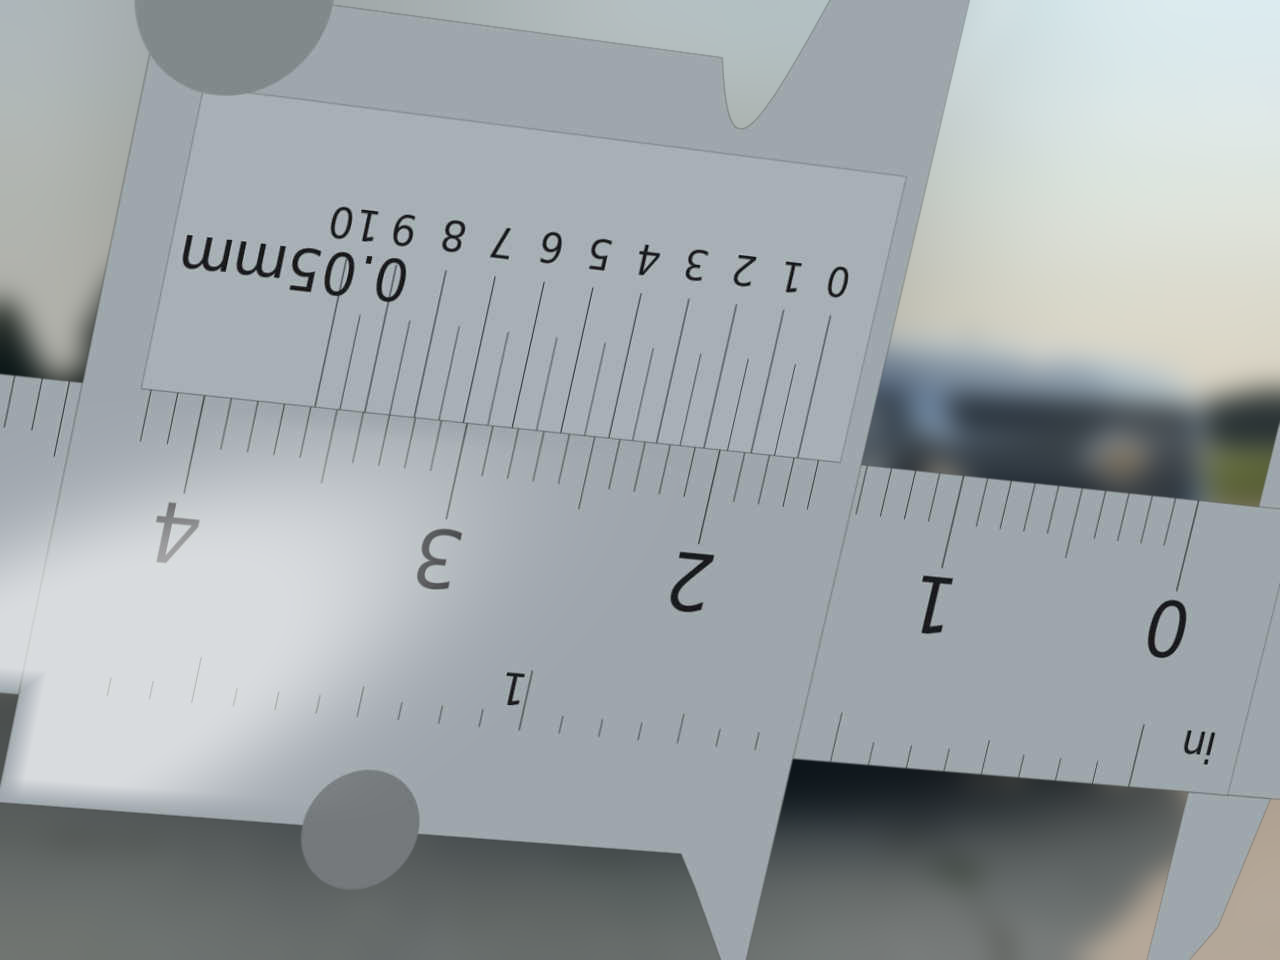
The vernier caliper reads 16.85 mm
